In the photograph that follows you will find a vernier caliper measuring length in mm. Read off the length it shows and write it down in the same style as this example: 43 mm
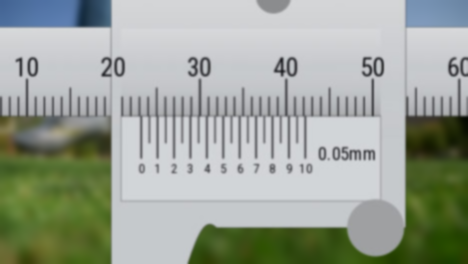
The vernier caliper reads 23.2 mm
